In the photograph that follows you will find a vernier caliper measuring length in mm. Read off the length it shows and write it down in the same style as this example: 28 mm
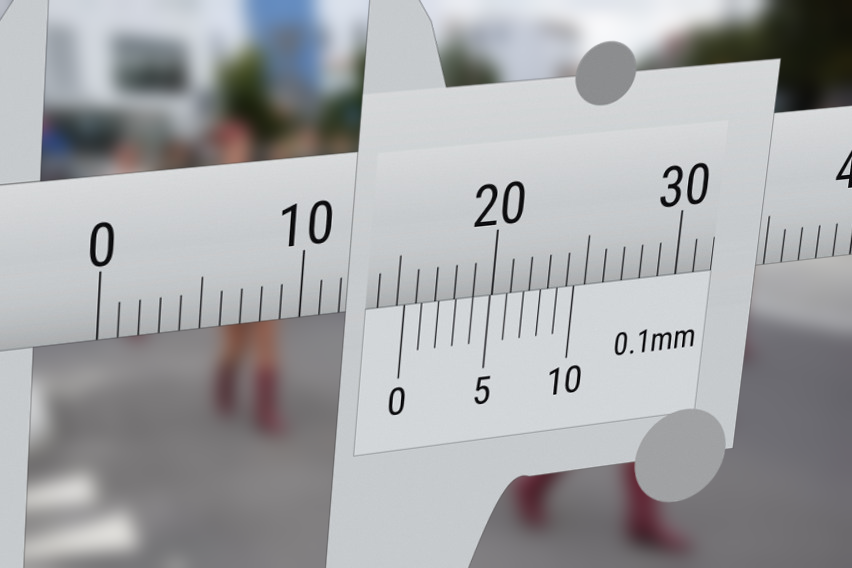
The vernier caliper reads 15.4 mm
